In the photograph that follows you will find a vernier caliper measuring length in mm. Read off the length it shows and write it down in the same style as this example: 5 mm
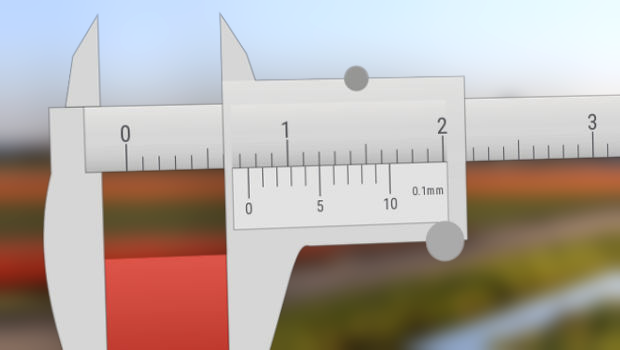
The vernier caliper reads 7.5 mm
